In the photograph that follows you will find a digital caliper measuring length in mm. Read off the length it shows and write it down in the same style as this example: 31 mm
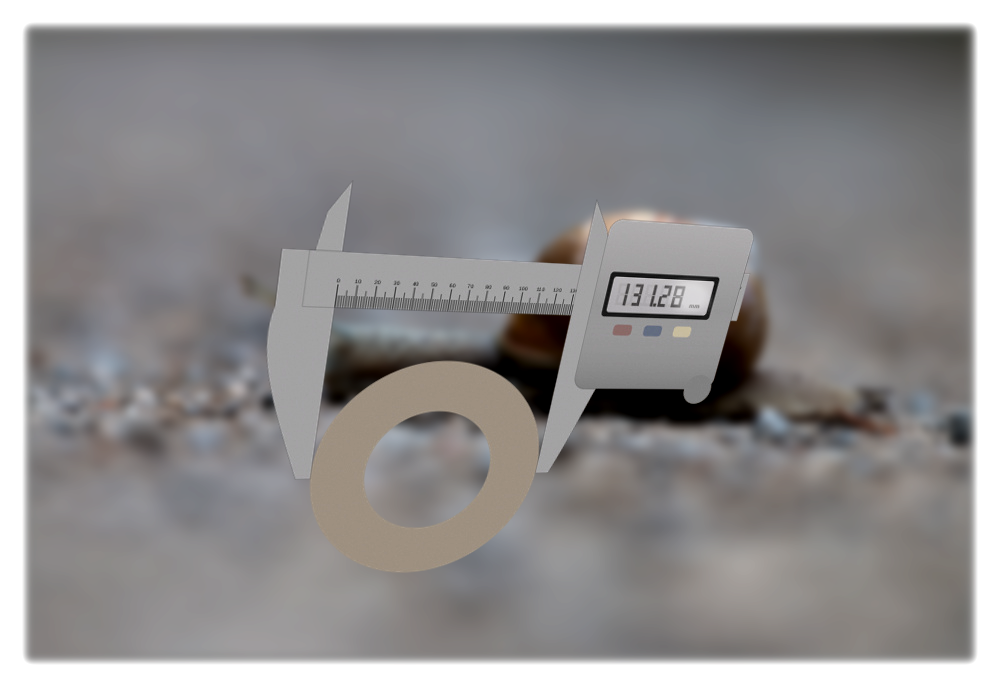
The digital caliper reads 131.28 mm
